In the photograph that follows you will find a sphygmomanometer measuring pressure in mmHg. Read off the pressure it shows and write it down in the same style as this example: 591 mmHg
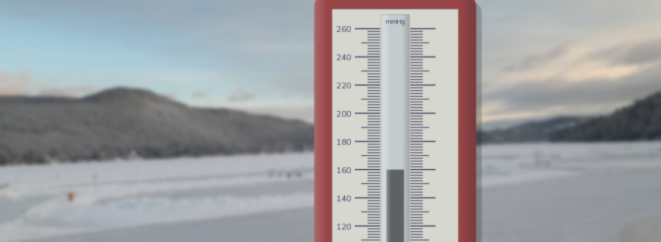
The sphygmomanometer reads 160 mmHg
